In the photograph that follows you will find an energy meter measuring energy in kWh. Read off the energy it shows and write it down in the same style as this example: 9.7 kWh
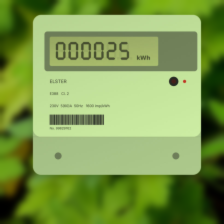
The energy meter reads 25 kWh
